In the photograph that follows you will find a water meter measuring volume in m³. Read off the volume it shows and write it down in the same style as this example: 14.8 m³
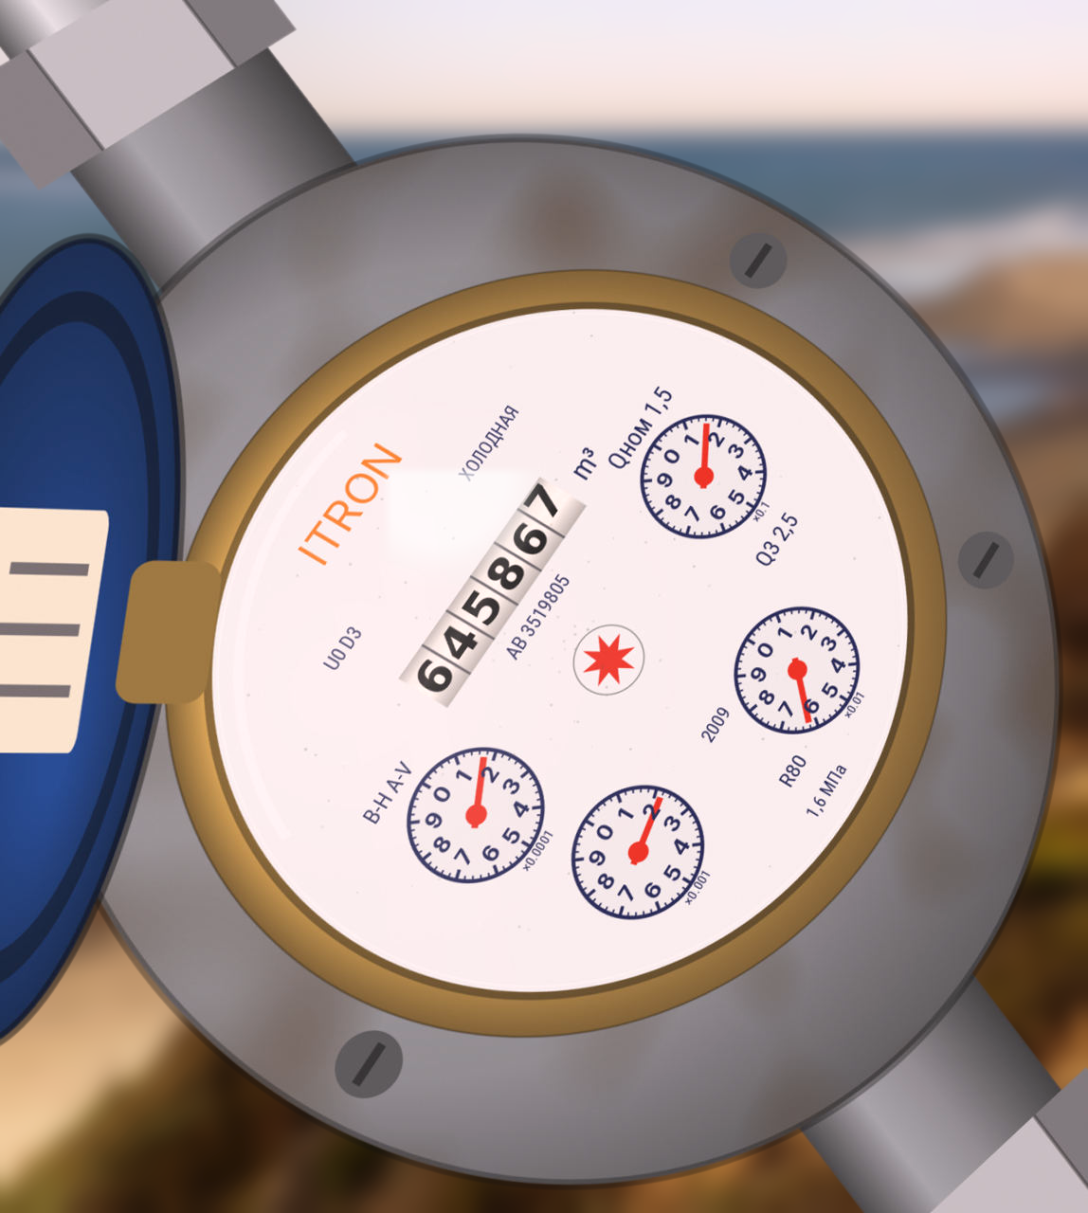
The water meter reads 645867.1621 m³
